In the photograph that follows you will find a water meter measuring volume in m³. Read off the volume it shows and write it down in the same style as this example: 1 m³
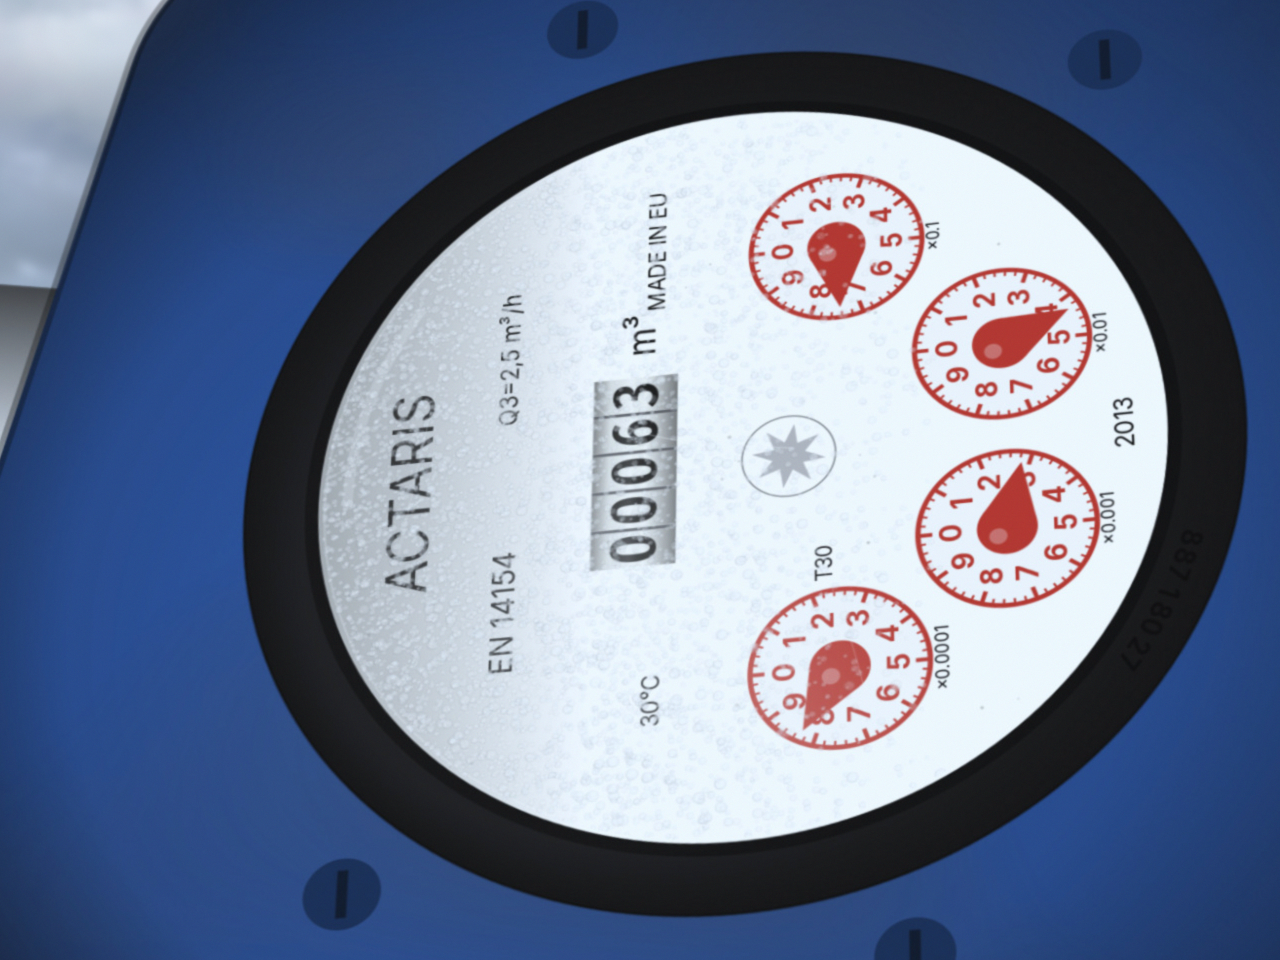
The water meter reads 63.7428 m³
